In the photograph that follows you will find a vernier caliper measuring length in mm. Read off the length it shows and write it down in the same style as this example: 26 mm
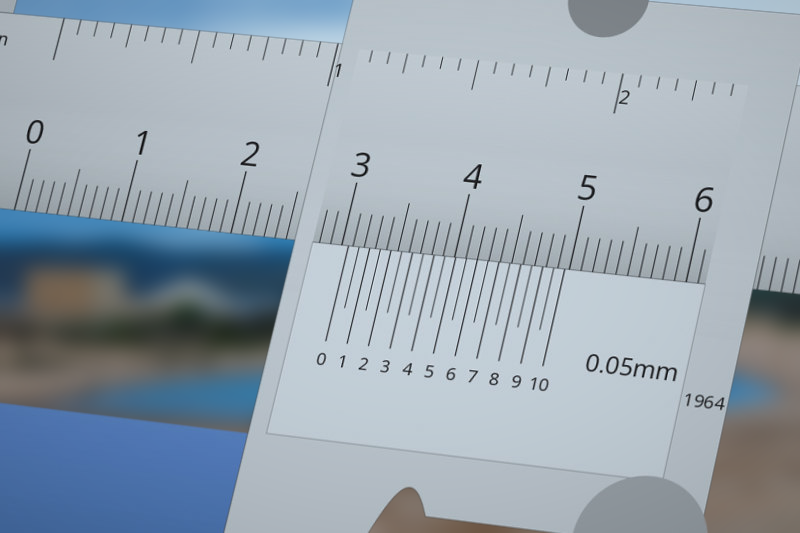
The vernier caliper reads 30.6 mm
